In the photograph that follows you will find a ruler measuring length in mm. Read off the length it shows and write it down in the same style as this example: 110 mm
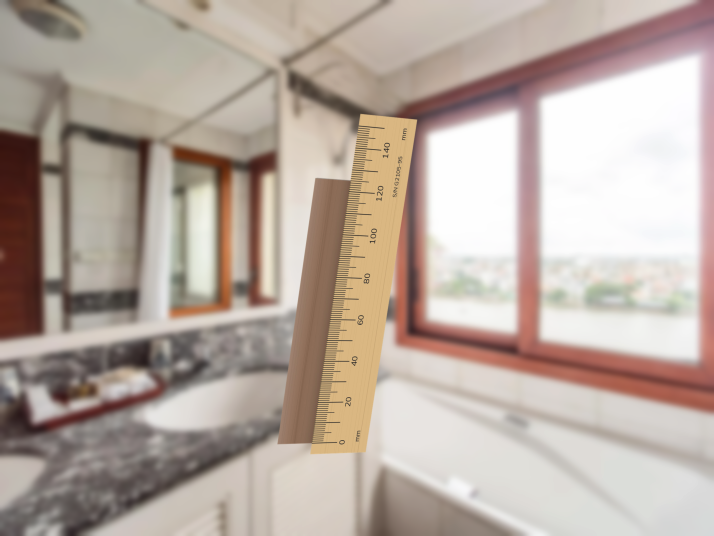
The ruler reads 125 mm
